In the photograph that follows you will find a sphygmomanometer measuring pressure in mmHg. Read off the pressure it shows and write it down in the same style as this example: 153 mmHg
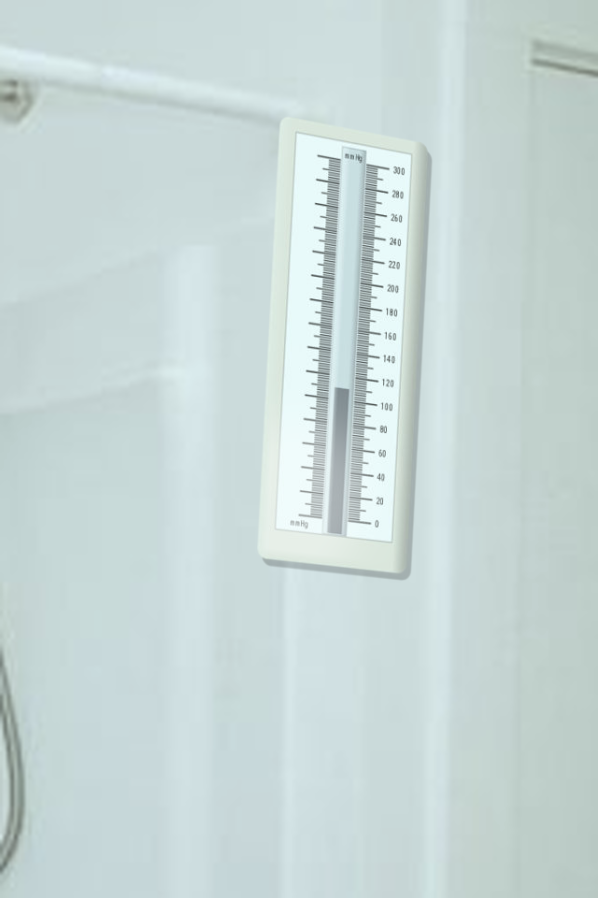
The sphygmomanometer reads 110 mmHg
